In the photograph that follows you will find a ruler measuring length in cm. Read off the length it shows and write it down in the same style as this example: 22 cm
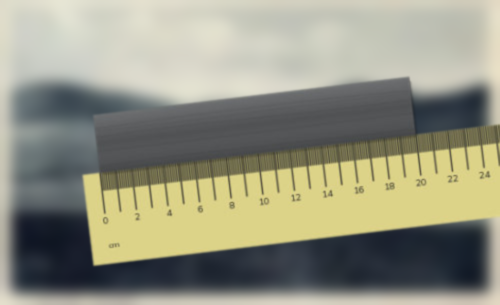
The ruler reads 20 cm
